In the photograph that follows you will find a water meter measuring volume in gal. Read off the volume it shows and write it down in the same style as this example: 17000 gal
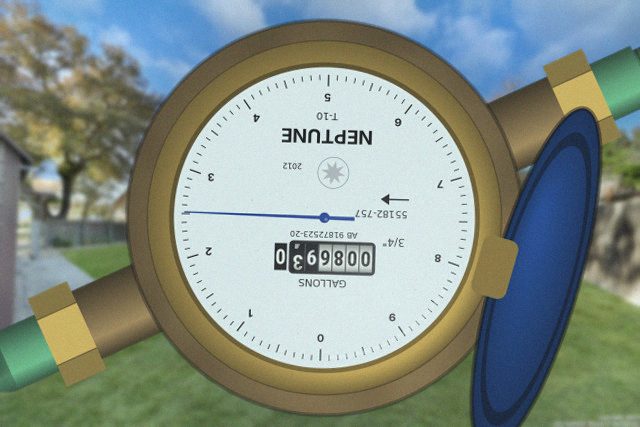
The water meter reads 86932.5 gal
